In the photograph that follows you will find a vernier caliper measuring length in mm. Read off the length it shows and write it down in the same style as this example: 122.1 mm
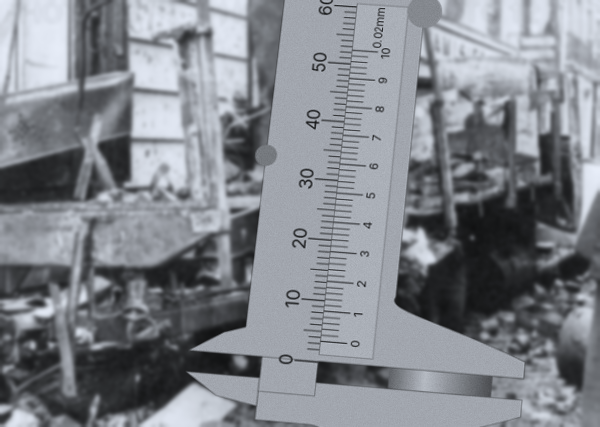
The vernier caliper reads 3.4 mm
